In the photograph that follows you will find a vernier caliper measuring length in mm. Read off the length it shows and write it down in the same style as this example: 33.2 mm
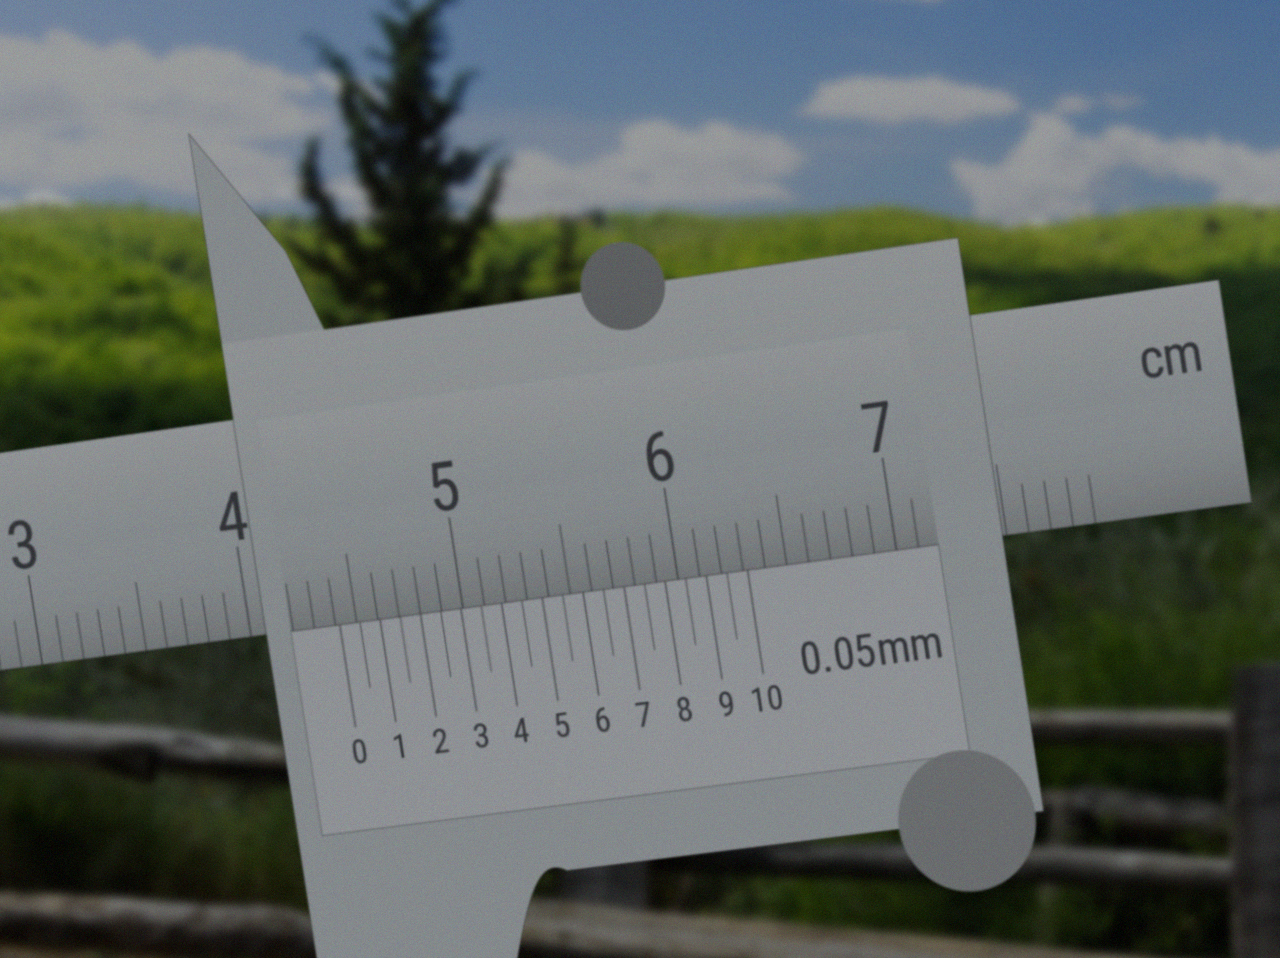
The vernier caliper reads 44.2 mm
